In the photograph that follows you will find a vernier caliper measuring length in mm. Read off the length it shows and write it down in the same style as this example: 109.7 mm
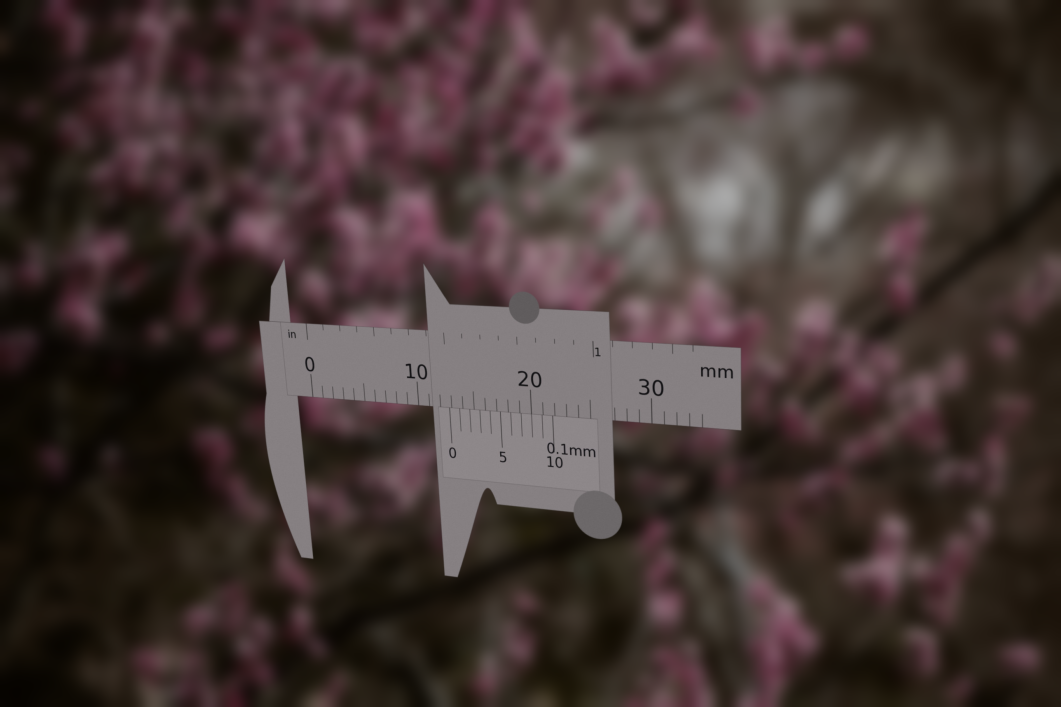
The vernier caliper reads 12.8 mm
